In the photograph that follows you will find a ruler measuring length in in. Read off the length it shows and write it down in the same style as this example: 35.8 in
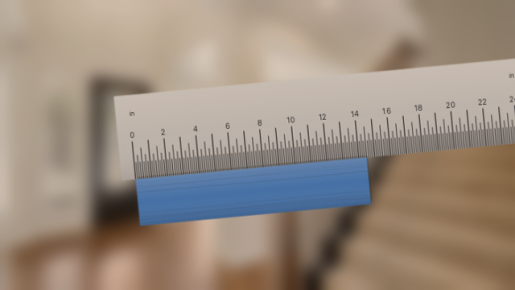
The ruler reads 14.5 in
